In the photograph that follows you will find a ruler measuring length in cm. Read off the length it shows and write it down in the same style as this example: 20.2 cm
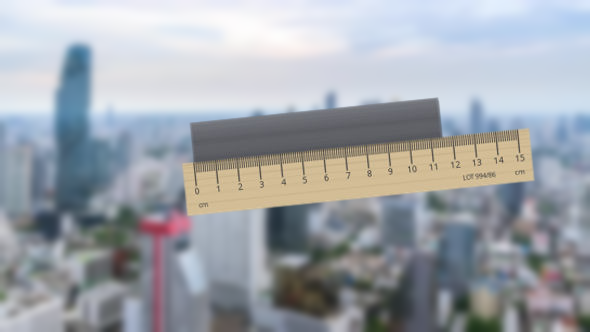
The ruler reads 11.5 cm
